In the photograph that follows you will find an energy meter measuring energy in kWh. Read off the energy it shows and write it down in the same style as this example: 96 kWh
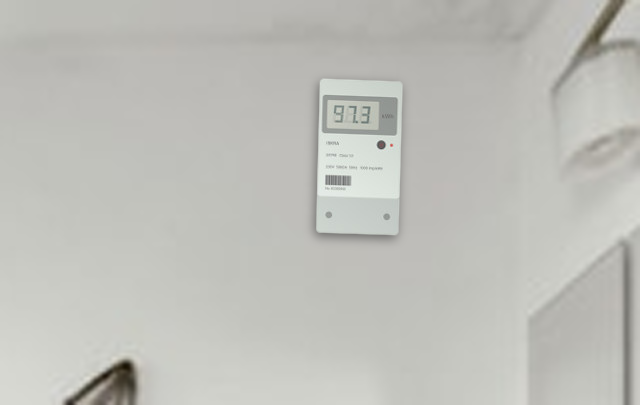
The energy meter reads 97.3 kWh
